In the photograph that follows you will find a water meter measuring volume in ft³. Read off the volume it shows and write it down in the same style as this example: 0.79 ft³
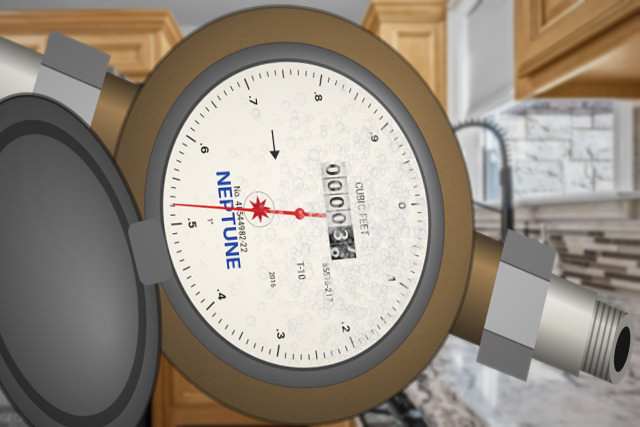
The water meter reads 37.52 ft³
